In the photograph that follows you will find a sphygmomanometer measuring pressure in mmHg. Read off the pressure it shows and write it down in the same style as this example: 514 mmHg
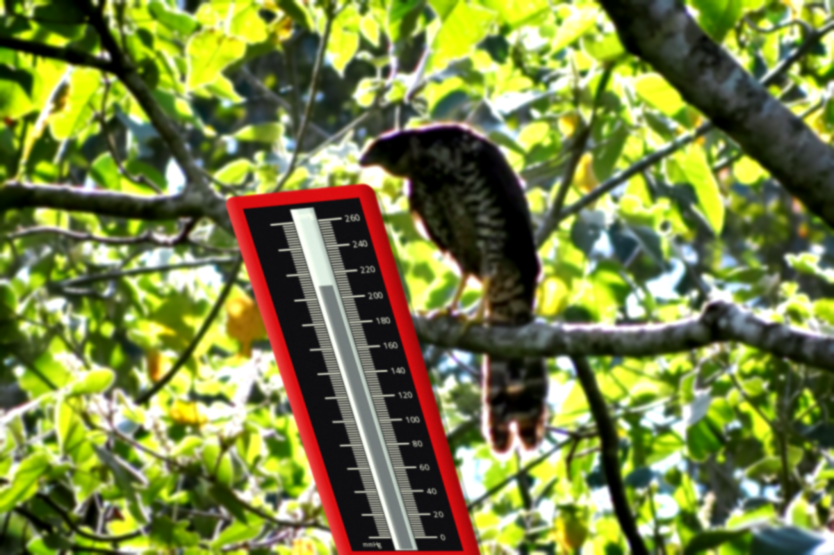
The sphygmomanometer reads 210 mmHg
